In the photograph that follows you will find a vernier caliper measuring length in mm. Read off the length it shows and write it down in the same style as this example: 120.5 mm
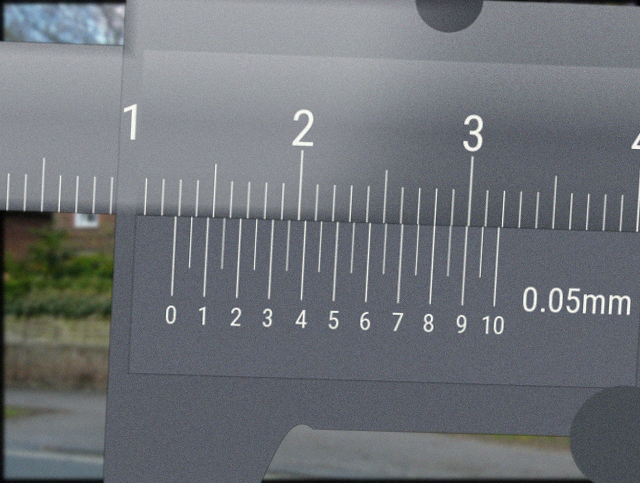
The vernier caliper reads 12.8 mm
